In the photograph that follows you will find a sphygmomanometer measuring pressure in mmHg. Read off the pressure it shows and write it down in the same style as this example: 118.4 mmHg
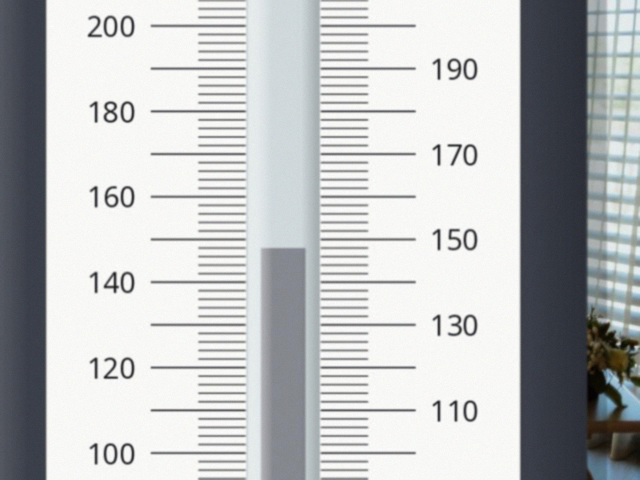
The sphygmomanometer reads 148 mmHg
